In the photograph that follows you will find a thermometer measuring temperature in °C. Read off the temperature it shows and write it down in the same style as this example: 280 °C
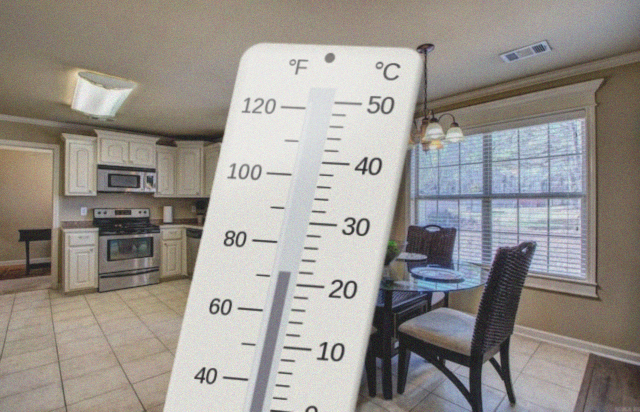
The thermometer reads 22 °C
